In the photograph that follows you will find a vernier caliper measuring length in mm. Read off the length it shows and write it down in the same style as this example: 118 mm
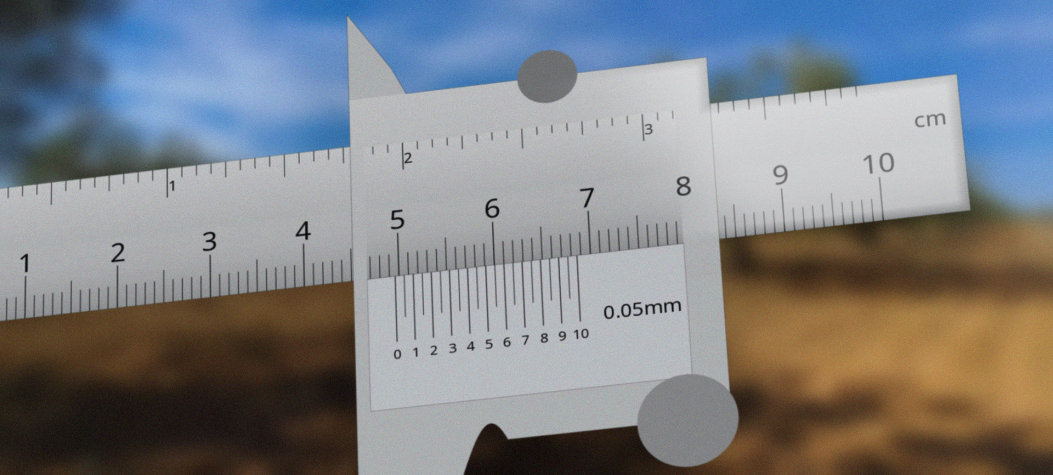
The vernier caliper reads 49.6 mm
